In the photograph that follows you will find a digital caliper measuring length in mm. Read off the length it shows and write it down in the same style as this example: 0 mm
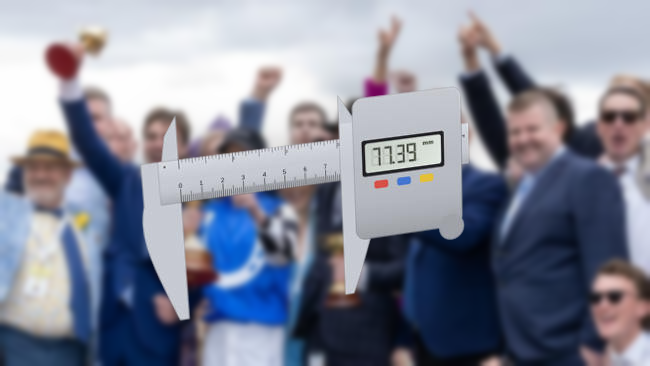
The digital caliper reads 77.39 mm
